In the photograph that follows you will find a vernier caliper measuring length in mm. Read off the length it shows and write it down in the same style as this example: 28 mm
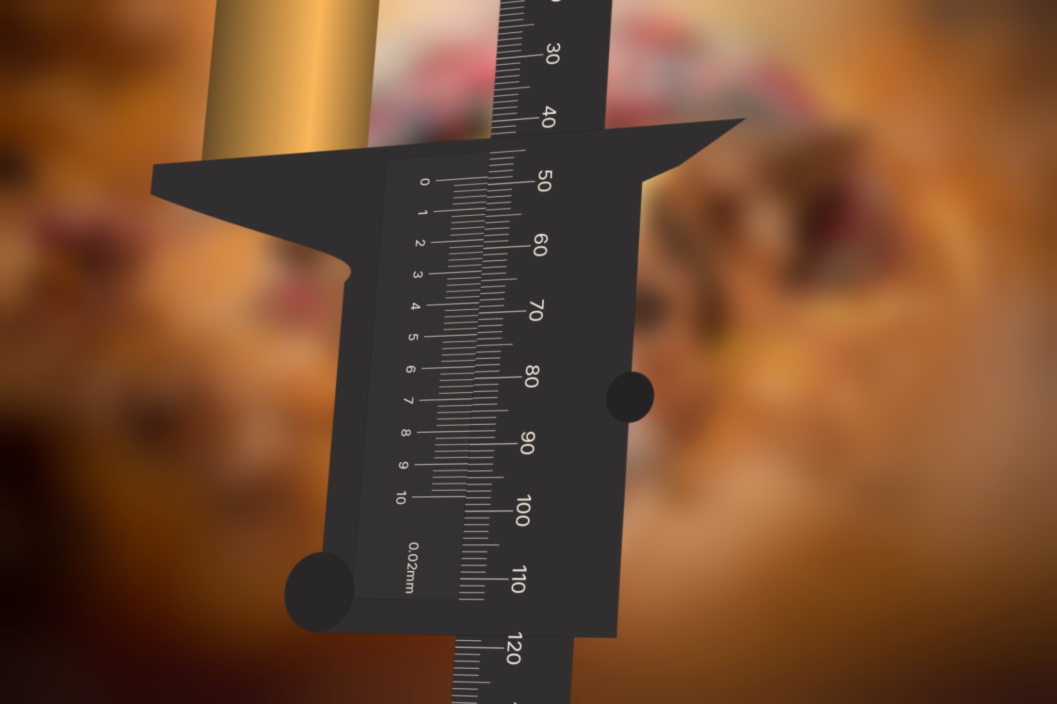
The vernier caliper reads 48.8 mm
